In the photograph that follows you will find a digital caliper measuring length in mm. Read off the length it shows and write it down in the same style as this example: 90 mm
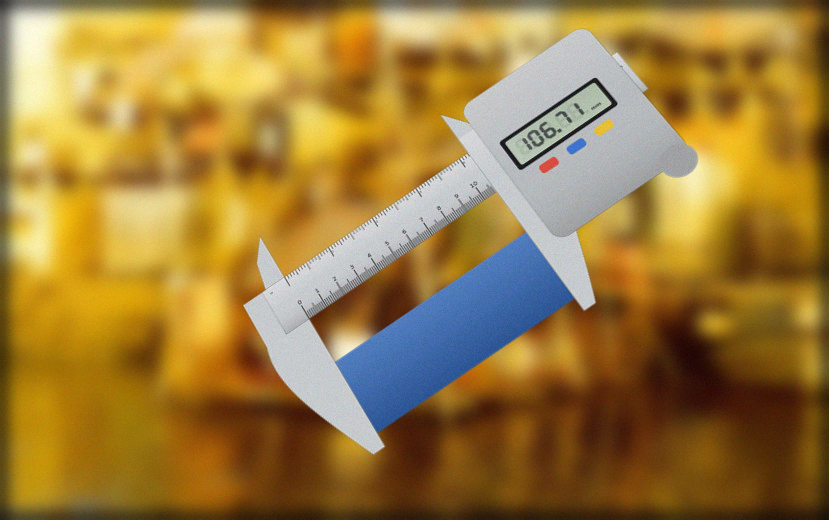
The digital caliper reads 106.71 mm
